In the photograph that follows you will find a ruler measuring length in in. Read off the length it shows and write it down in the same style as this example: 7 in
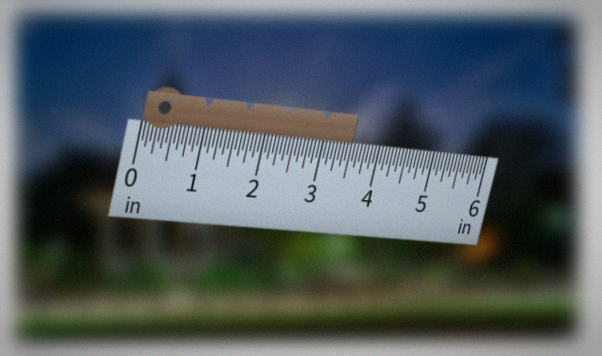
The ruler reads 3.5 in
